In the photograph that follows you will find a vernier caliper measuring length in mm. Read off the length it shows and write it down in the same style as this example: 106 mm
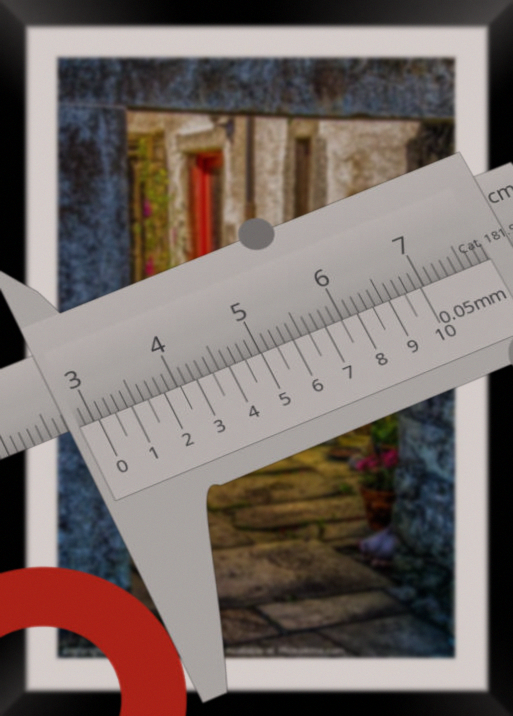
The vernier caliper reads 30.6 mm
